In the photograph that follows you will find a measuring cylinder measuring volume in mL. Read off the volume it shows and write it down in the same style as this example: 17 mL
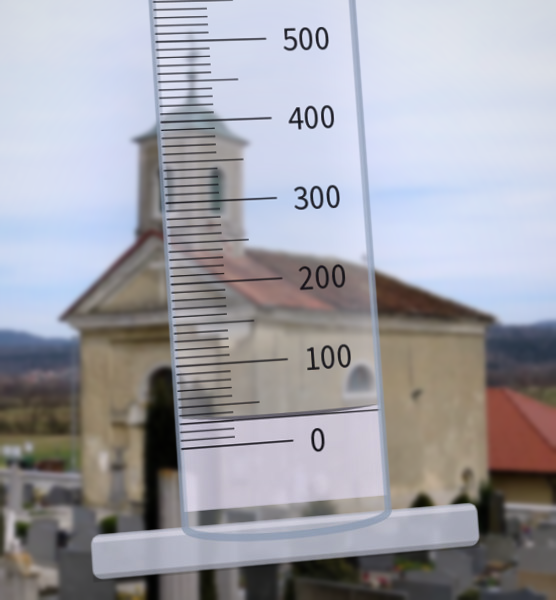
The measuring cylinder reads 30 mL
